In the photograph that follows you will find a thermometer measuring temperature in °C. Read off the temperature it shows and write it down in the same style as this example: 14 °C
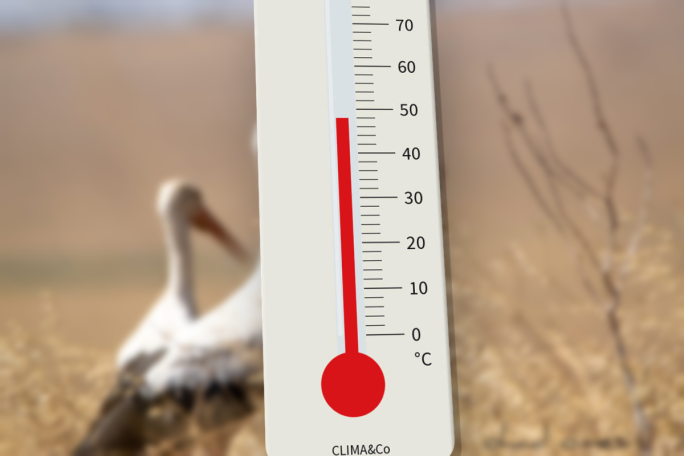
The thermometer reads 48 °C
